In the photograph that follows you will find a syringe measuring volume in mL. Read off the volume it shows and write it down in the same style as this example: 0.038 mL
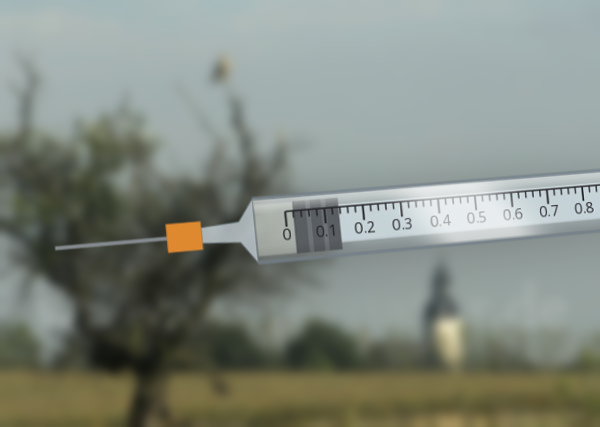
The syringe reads 0.02 mL
